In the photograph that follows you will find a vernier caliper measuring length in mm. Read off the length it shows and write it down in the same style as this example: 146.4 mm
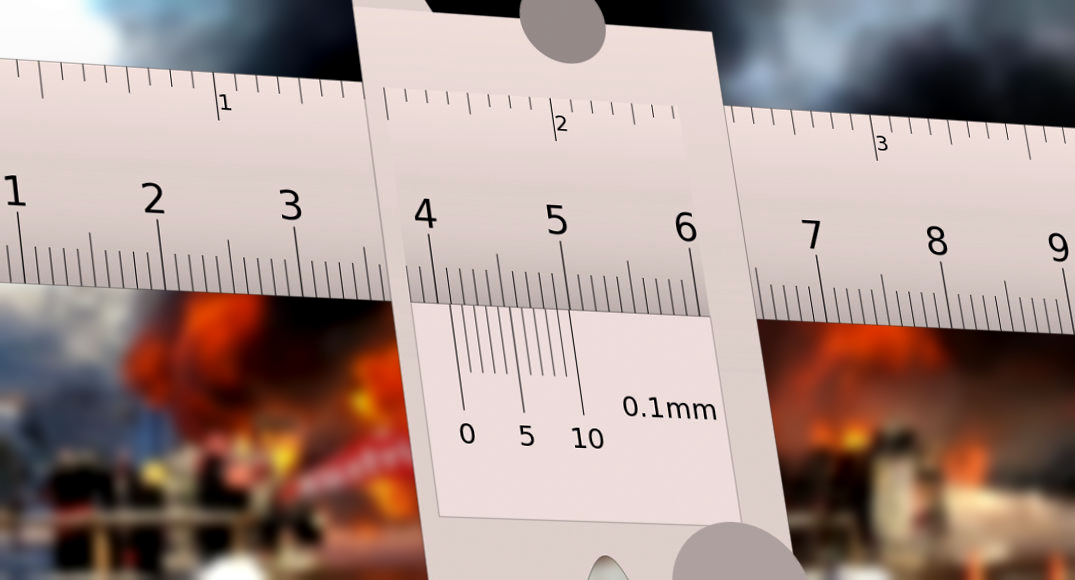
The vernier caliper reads 40.9 mm
